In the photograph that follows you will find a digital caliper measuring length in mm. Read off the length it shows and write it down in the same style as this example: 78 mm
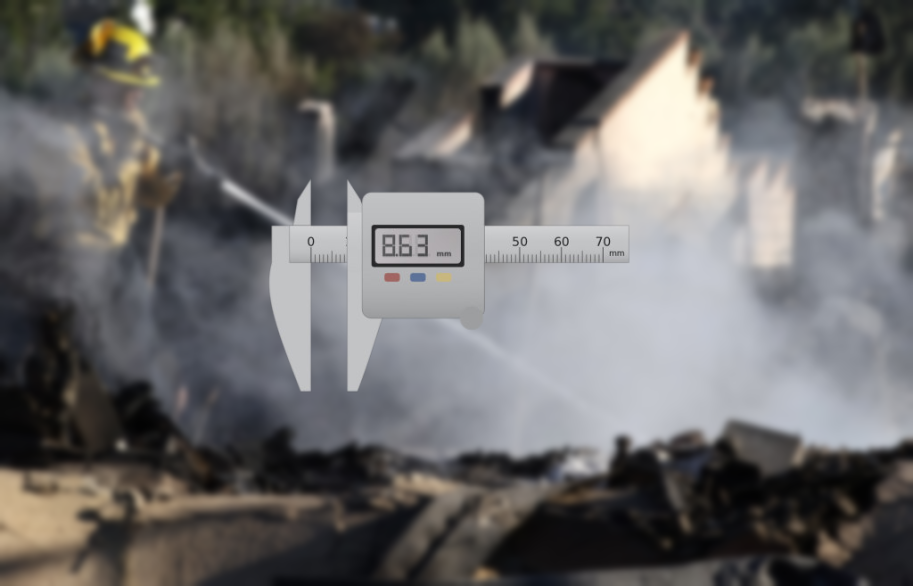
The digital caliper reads 8.63 mm
